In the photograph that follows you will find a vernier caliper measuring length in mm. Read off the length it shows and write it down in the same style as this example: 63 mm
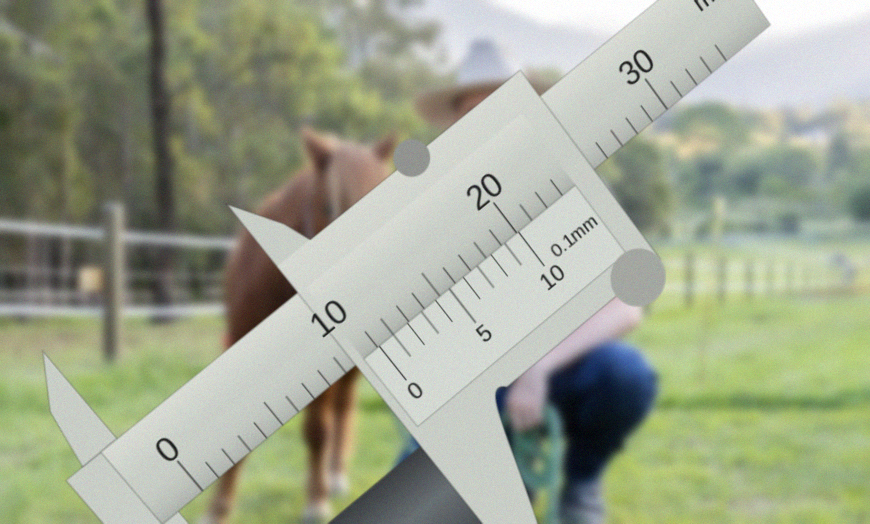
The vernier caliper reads 11.1 mm
